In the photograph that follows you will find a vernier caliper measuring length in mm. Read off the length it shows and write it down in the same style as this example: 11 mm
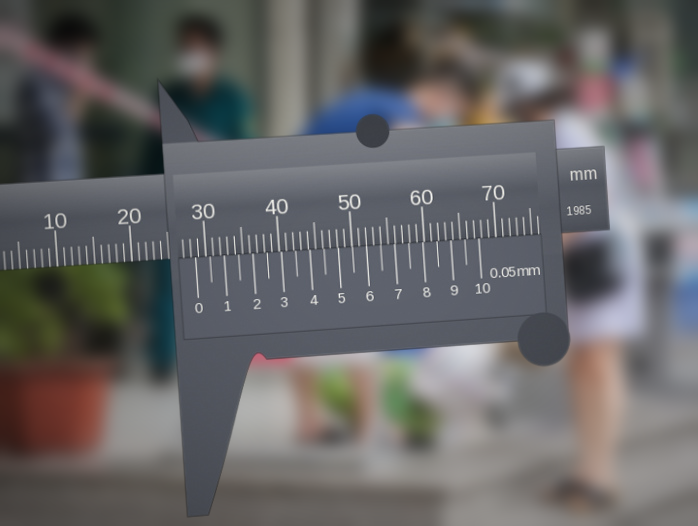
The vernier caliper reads 28.6 mm
